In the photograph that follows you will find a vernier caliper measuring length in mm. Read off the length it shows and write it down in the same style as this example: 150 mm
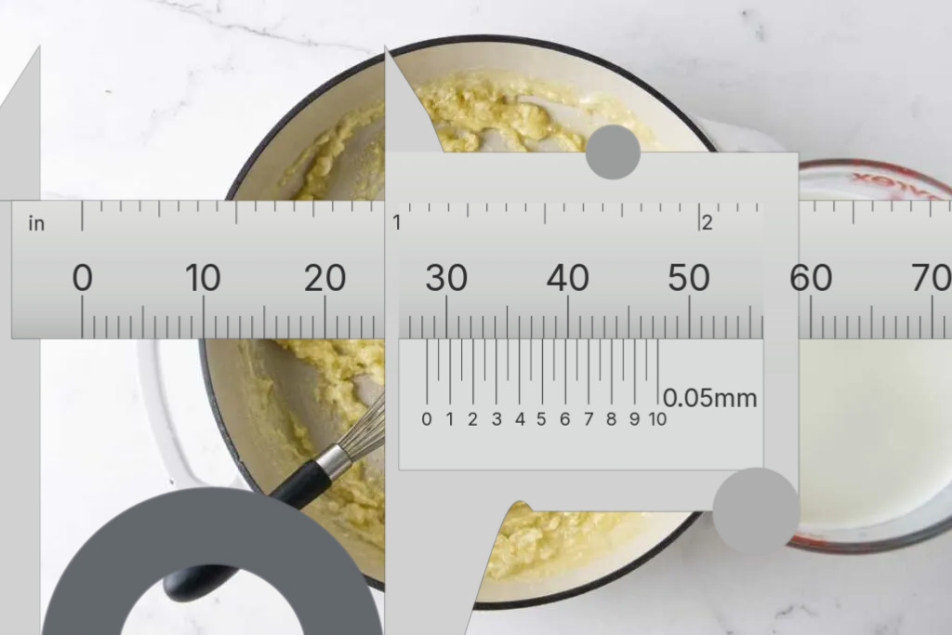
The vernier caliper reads 28.4 mm
